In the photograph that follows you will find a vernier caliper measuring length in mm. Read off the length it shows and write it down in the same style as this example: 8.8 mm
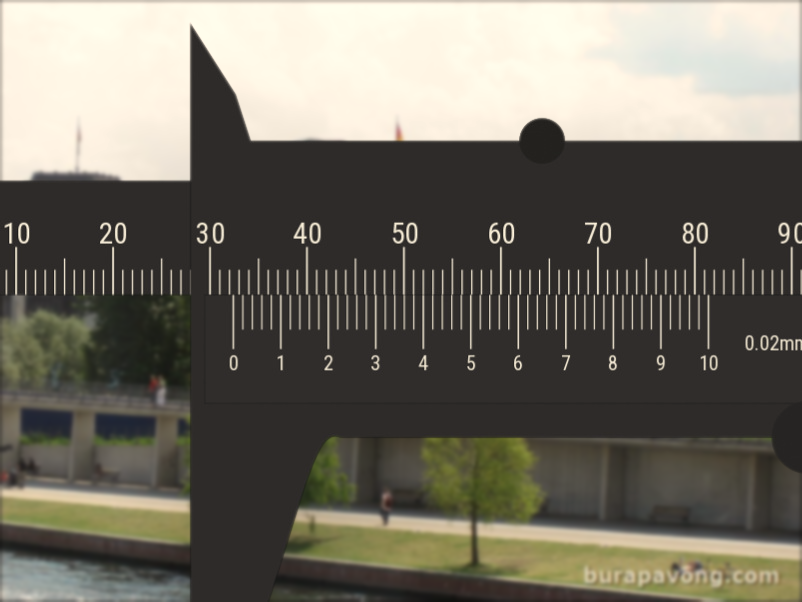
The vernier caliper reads 32.4 mm
